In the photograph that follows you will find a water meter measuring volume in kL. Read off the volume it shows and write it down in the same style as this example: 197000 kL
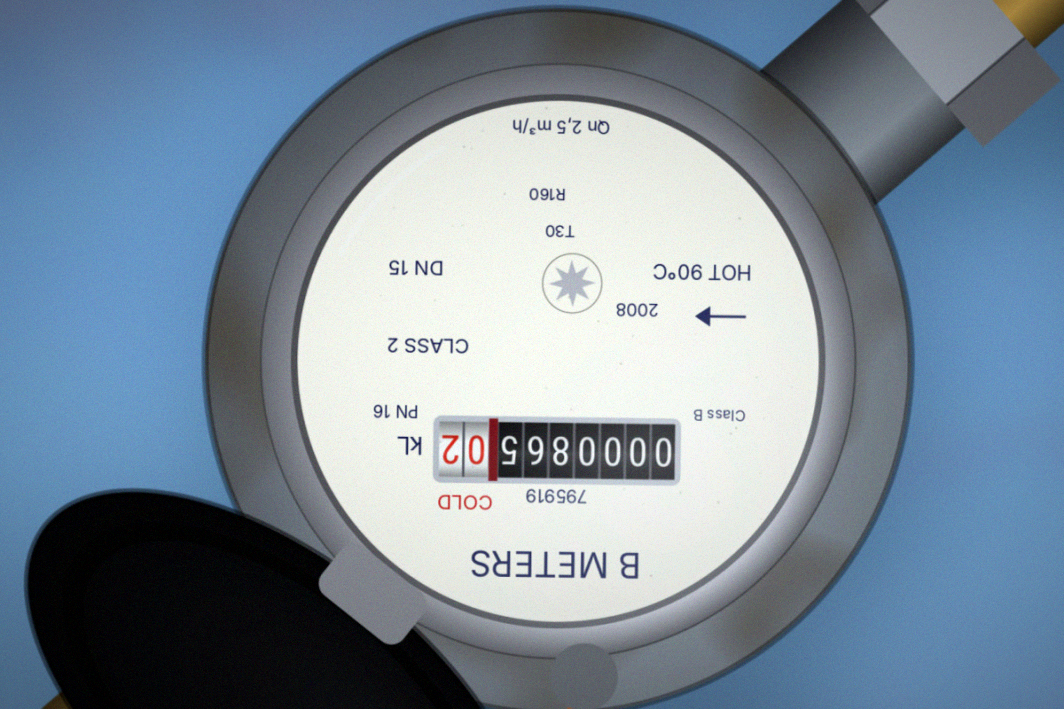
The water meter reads 865.02 kL
